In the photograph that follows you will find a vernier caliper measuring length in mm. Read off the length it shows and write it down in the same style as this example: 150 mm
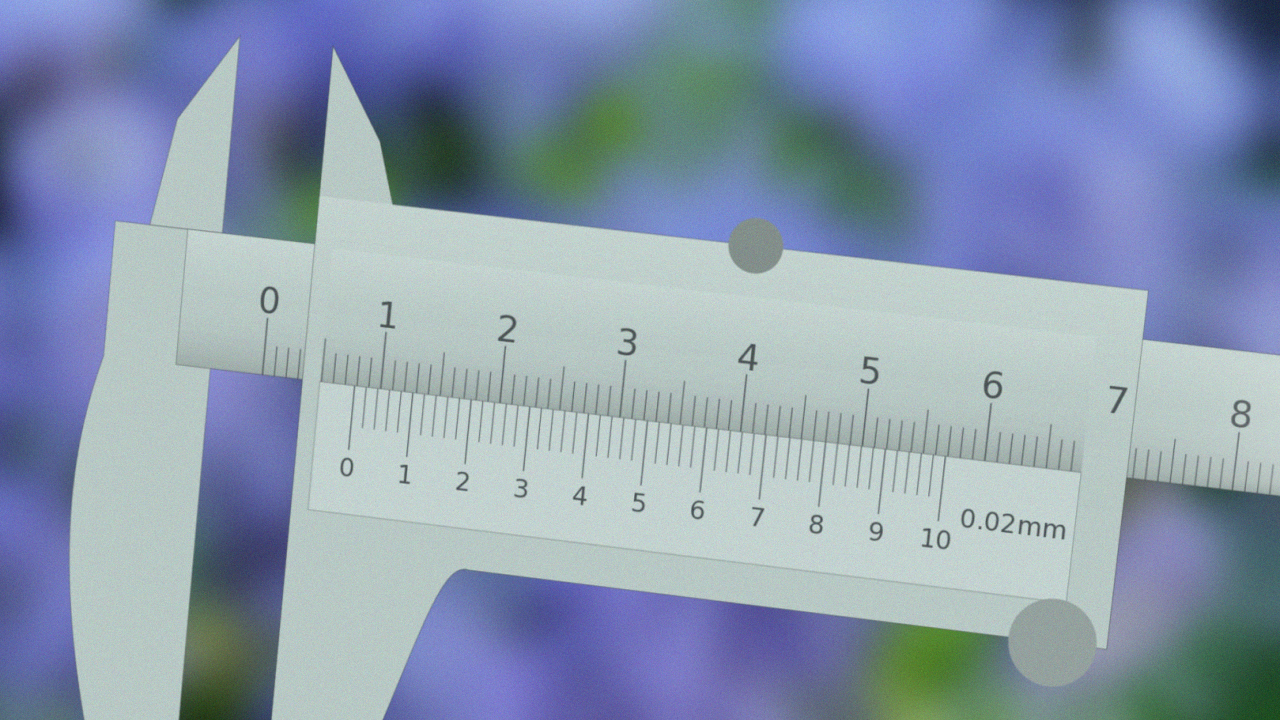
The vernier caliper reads 7.8 mm
